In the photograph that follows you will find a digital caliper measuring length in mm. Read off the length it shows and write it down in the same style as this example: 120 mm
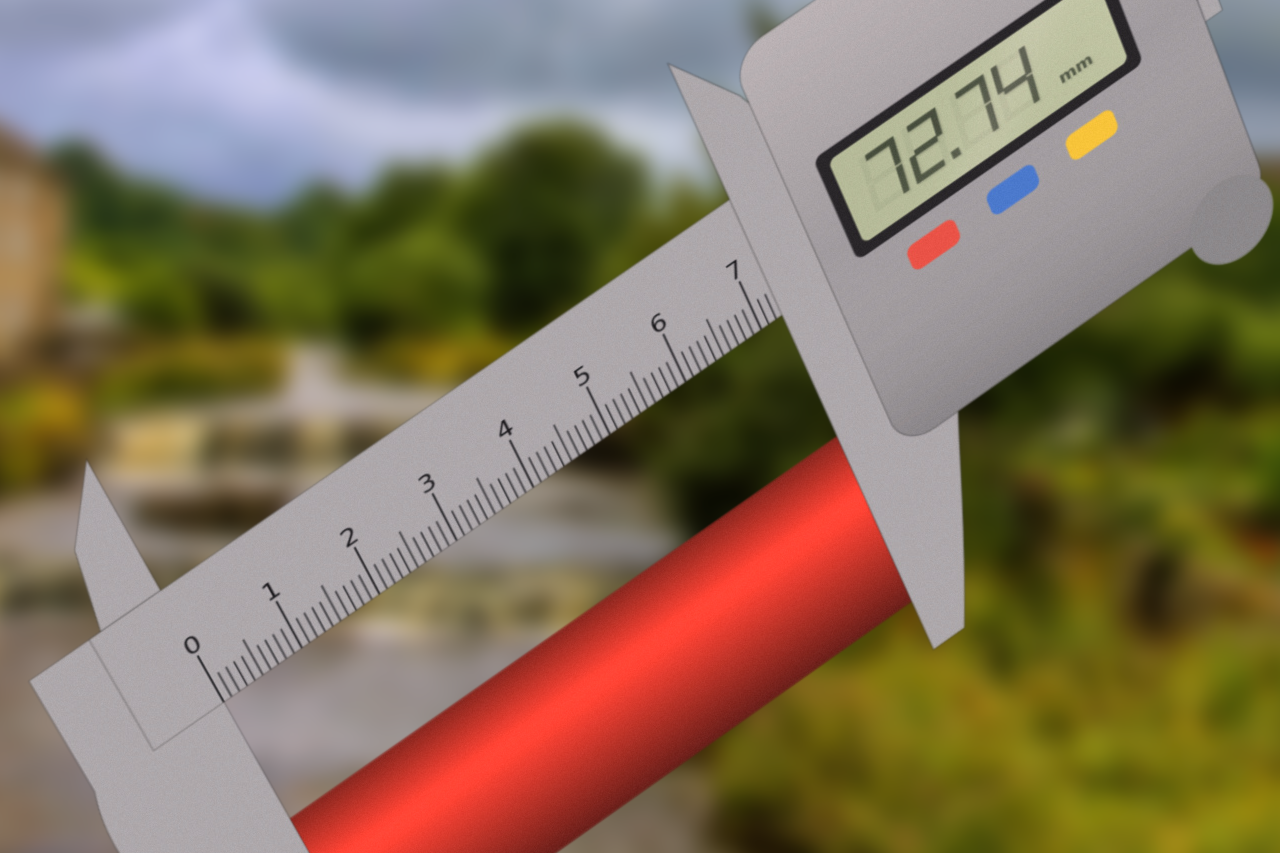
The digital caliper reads 72.74 mm
